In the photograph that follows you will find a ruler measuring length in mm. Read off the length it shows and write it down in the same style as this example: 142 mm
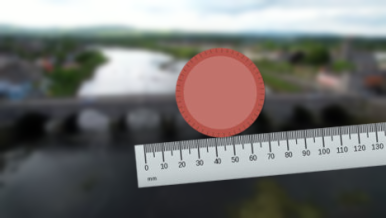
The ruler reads 50 mm
